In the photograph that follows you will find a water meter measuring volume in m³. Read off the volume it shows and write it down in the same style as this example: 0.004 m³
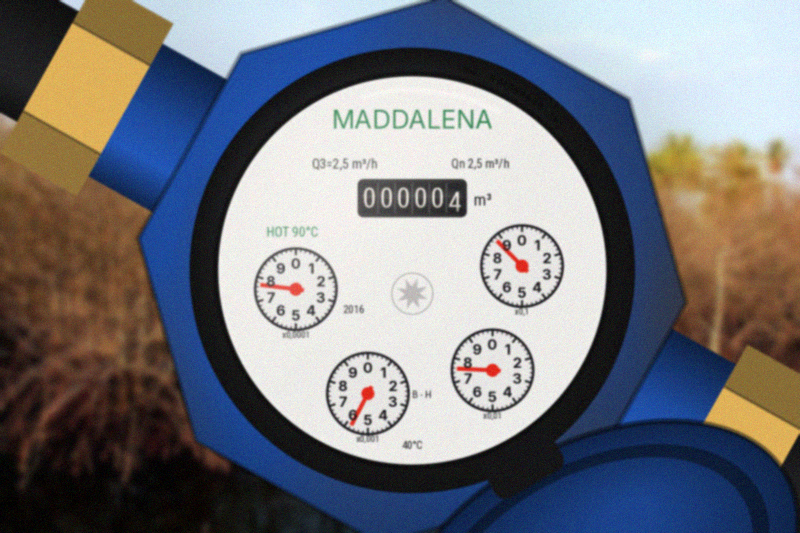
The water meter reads 3.8757 m³
